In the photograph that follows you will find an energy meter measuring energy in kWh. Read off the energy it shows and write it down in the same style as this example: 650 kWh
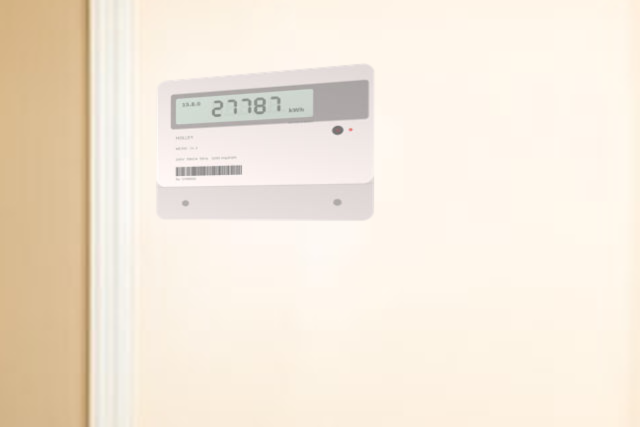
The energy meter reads 27787 kWh
